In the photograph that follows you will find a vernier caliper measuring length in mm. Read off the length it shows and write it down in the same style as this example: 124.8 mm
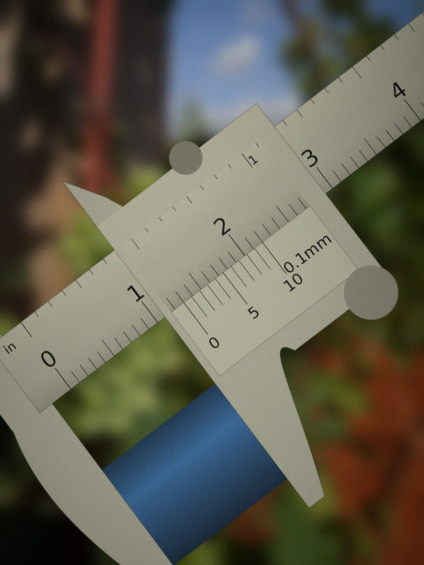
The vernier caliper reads 13.0 mm
